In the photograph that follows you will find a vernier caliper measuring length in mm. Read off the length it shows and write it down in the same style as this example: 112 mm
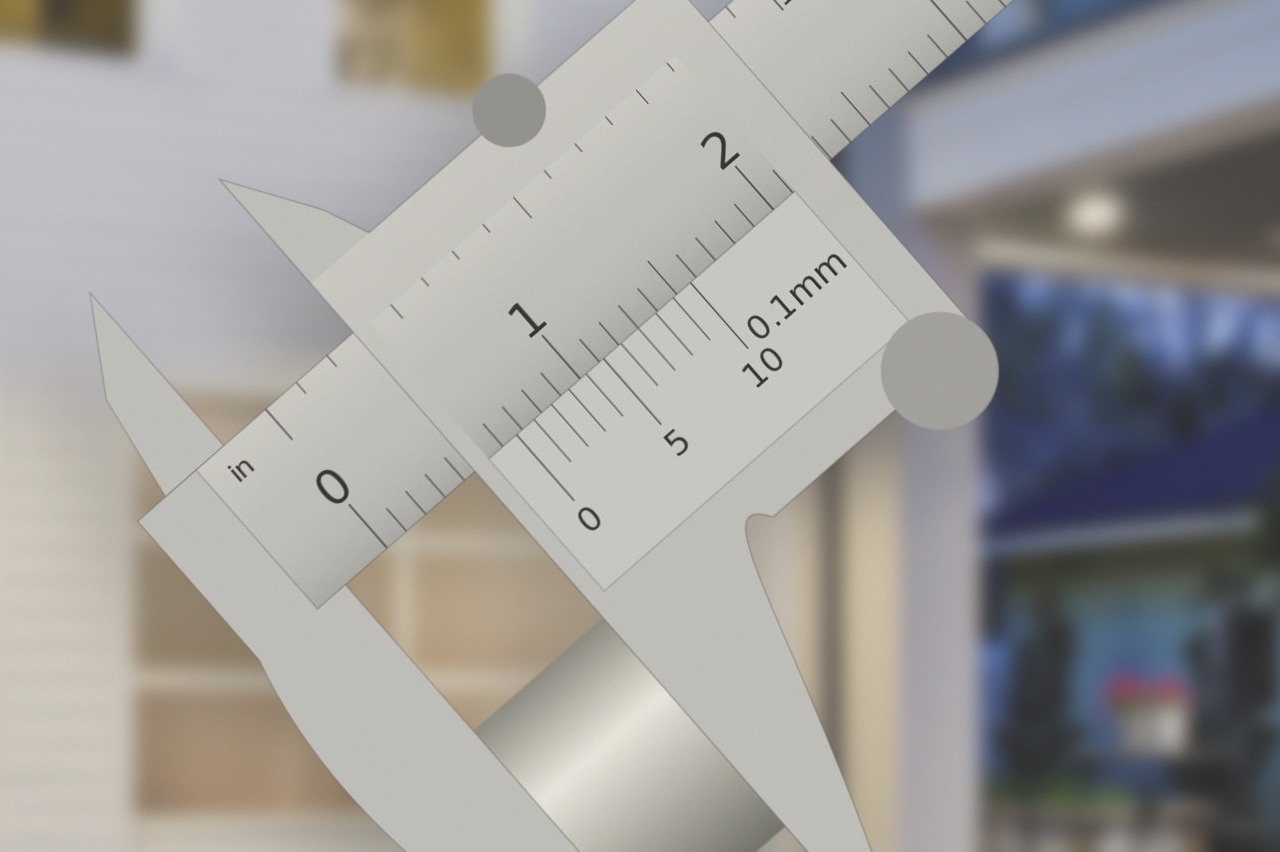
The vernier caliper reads 6.7 mm
